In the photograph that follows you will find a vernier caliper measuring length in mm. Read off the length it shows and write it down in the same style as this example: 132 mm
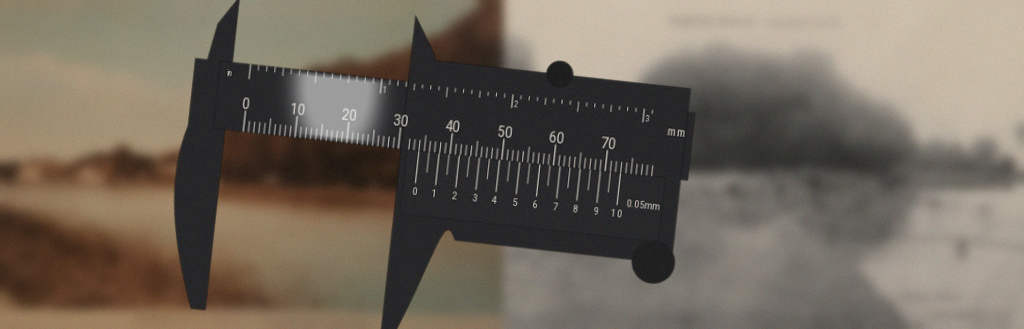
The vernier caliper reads 34.0 mm
